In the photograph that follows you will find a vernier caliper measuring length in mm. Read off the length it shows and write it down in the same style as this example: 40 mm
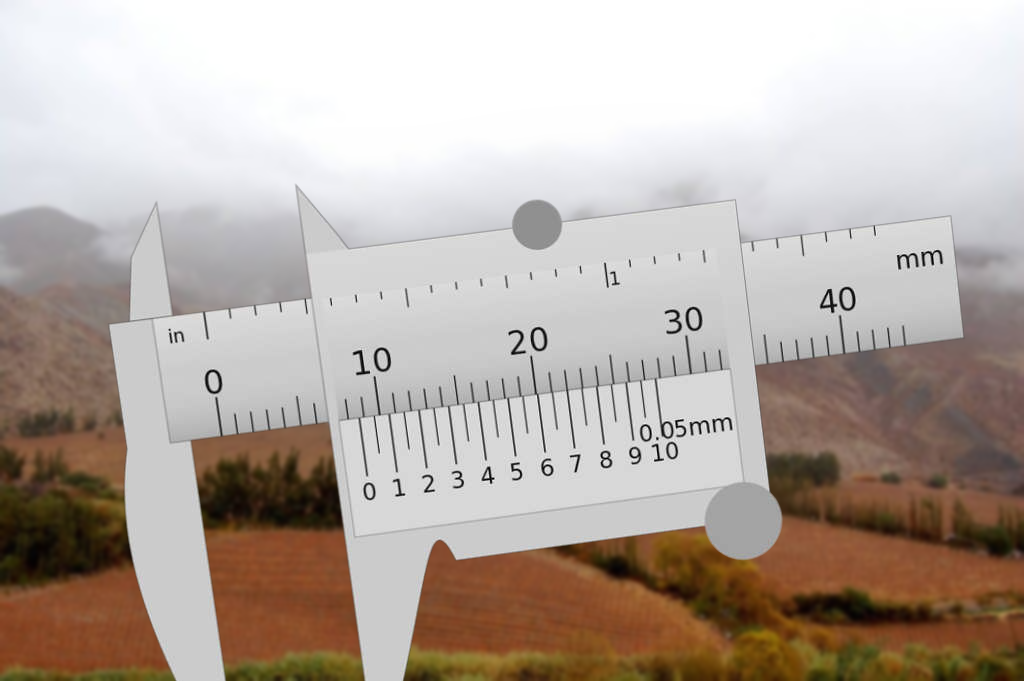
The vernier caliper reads 8.7 mm
